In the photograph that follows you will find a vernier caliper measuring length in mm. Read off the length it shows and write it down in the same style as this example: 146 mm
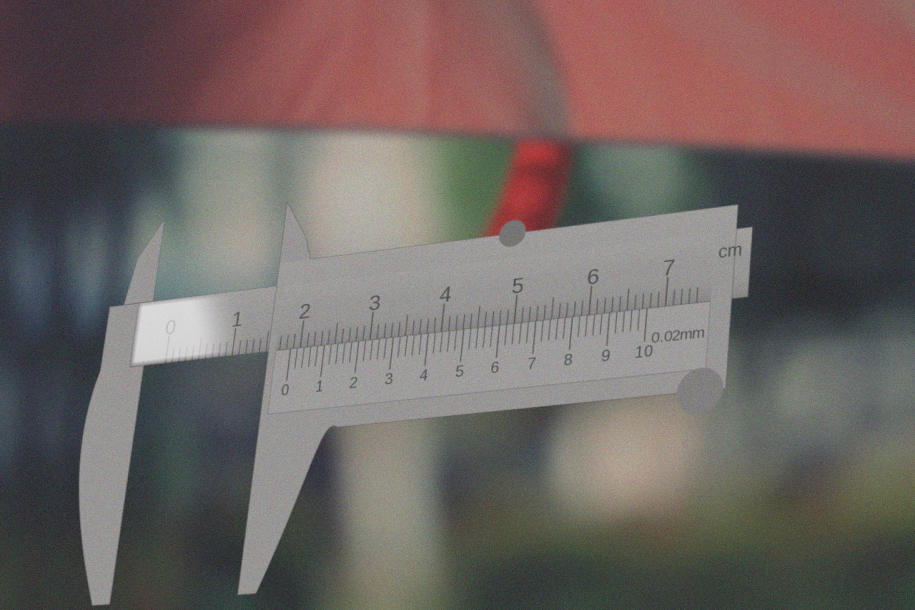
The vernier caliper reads 18.6 mm
